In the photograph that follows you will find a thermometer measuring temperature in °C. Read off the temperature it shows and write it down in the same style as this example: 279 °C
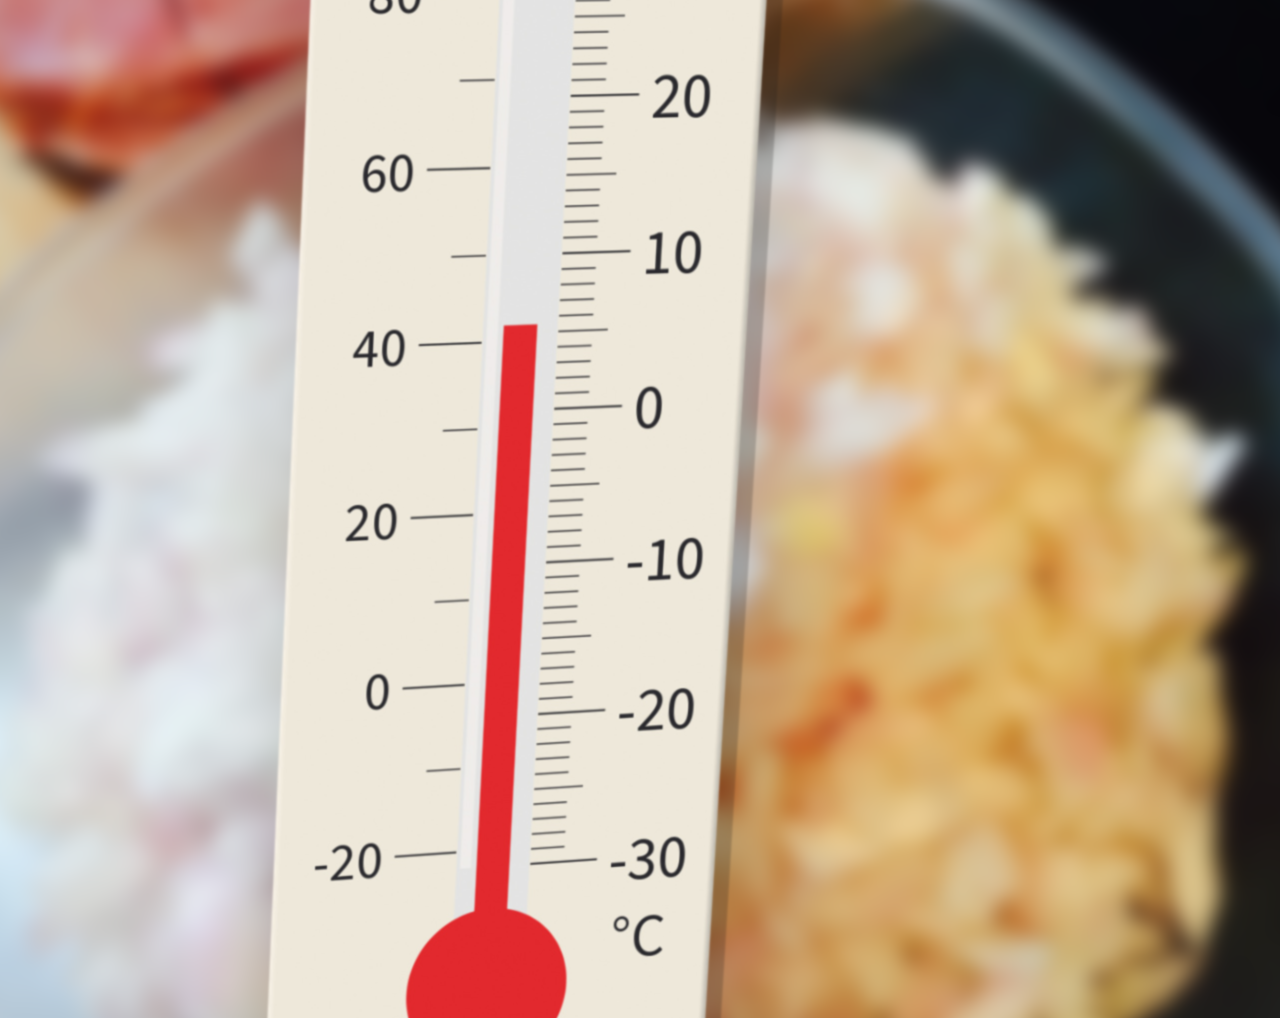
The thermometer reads 5.5 °C
